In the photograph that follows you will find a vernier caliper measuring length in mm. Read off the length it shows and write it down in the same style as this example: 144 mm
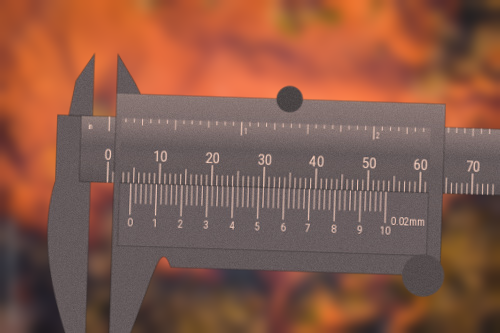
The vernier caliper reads 4.5 mm
